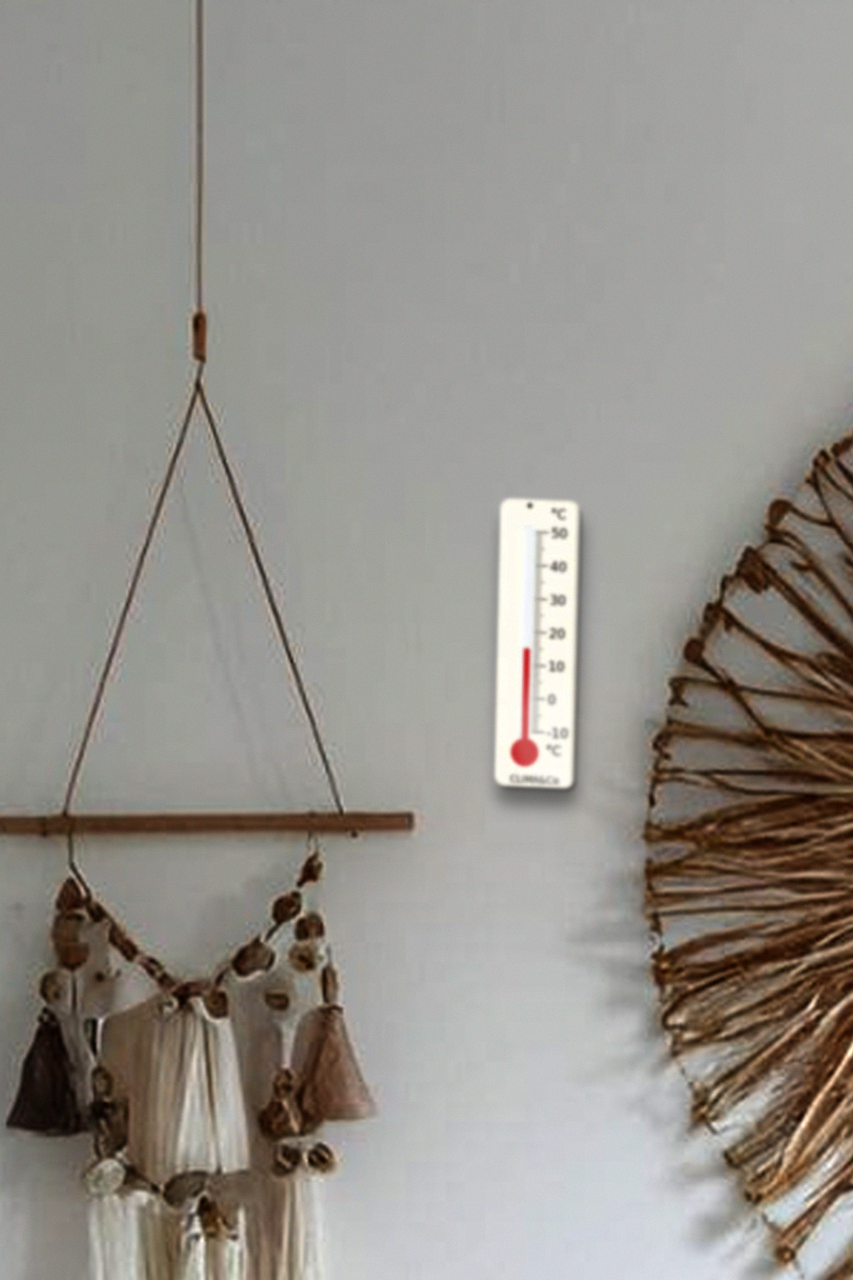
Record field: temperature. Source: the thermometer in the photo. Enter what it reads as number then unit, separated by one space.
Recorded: 15 °C
